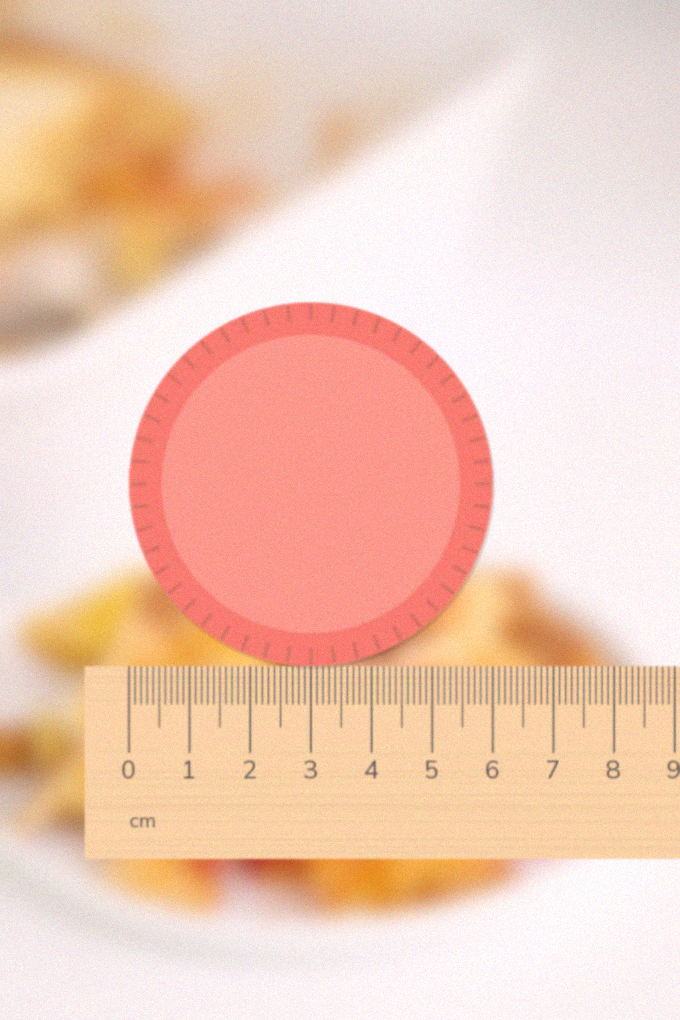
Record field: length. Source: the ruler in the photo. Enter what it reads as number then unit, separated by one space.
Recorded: 6 cm
